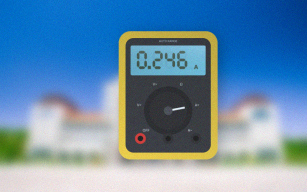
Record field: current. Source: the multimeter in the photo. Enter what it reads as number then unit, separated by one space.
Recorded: 0.246 A
